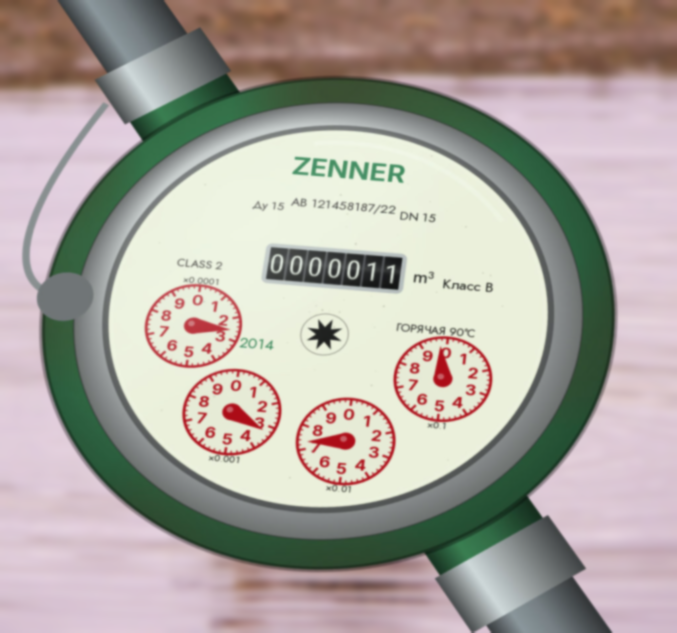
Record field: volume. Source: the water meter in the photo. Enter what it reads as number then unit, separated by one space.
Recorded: 10.9732 m³
